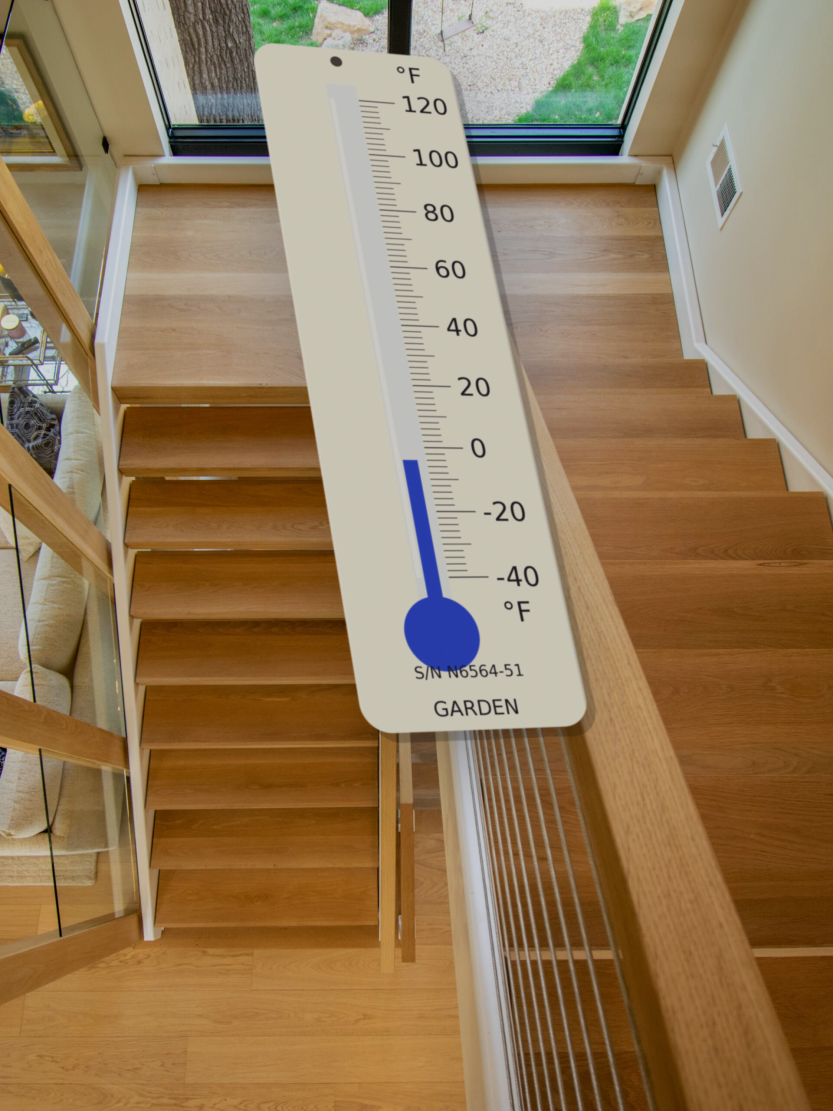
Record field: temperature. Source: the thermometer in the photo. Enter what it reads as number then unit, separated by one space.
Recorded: -4 °F
